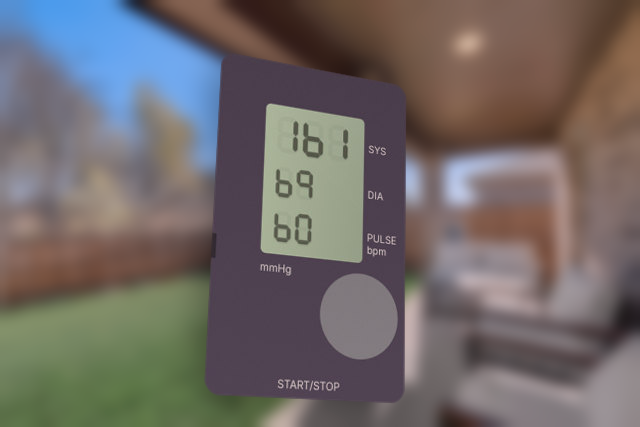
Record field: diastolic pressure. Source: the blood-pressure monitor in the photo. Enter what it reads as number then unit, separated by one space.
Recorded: 69 mmHg
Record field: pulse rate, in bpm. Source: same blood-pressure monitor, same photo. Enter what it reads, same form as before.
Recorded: 60 bpm
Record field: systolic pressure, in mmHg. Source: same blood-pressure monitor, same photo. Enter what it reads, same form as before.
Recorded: 161 mmHg
